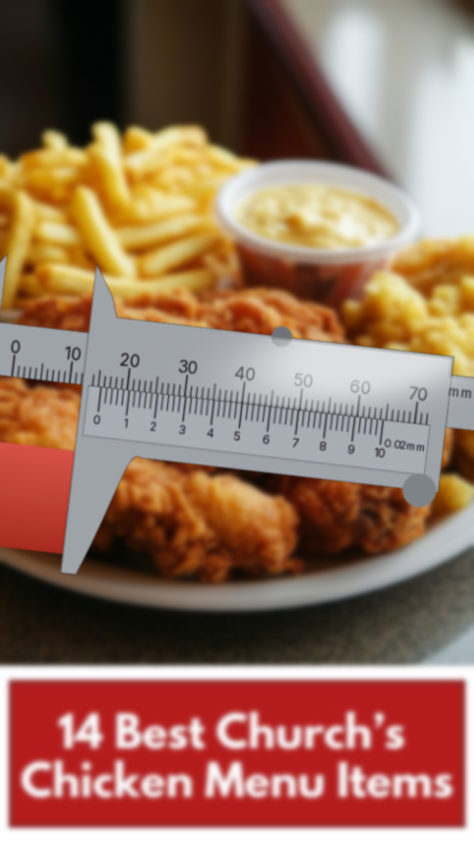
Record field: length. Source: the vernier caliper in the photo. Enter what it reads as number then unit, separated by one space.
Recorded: 15.5 mm
